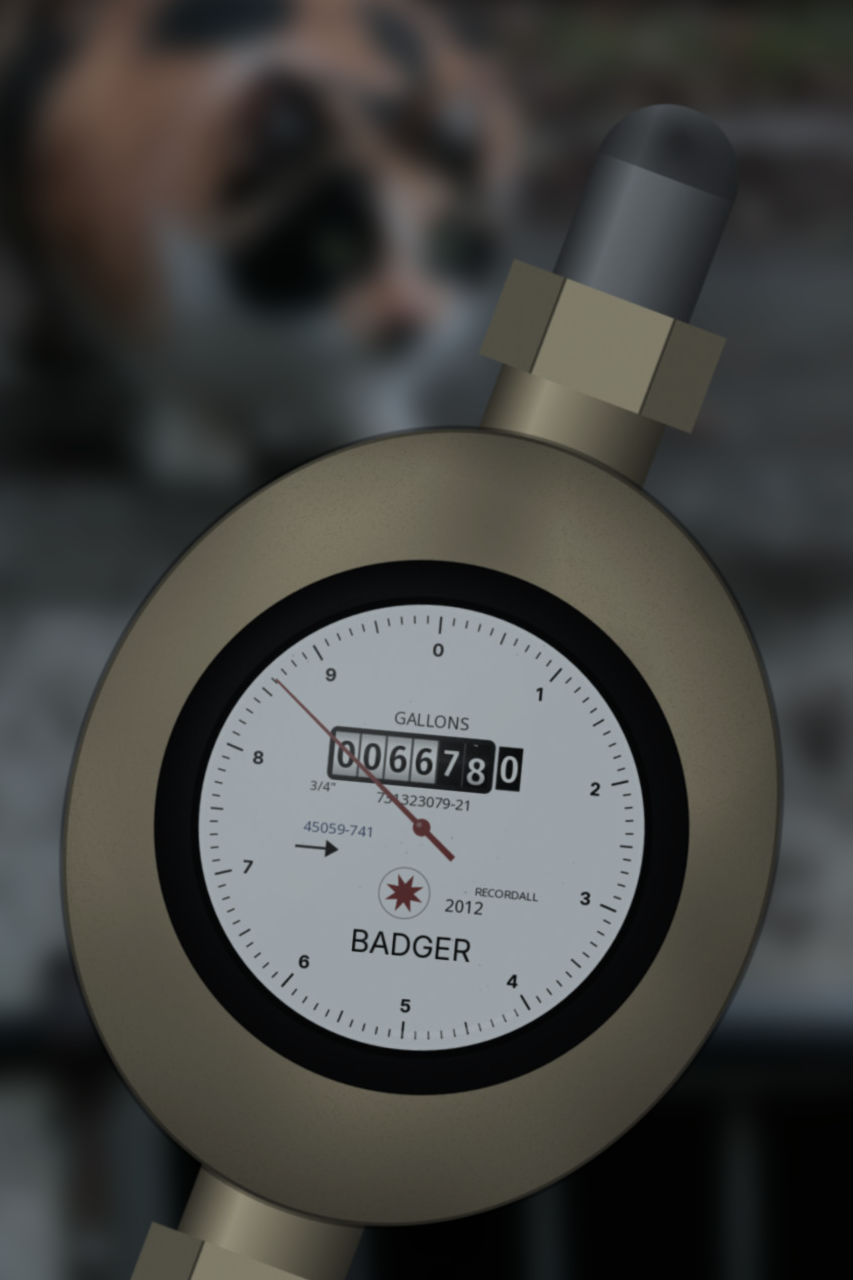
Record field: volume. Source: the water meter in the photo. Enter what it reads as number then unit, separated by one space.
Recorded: 66778.6 gal
